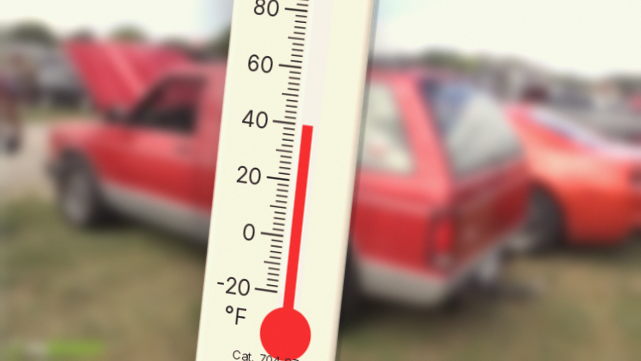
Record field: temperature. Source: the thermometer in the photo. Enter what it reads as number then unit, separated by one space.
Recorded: 40 °F
